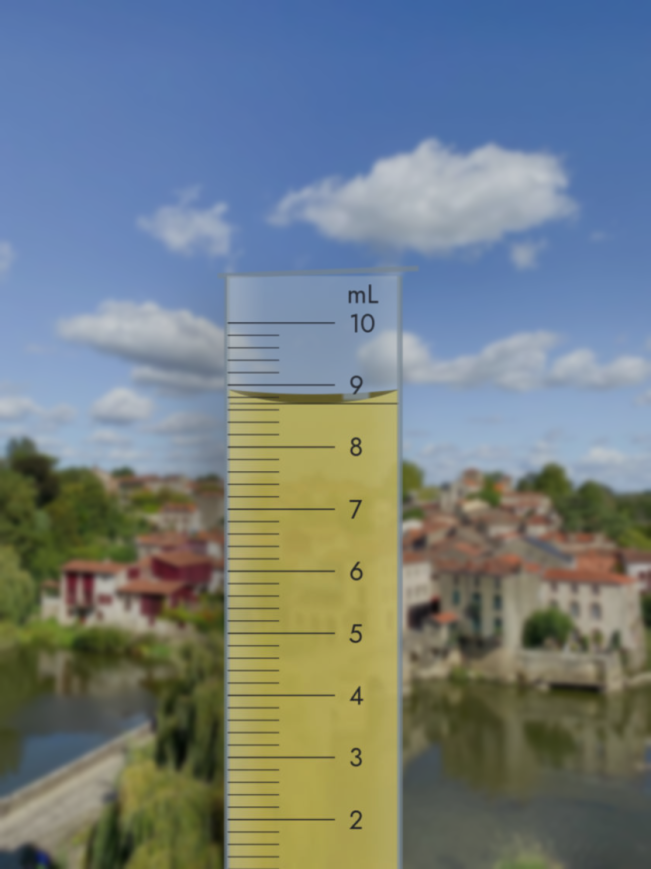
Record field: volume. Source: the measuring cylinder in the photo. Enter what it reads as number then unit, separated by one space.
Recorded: 8.7 mL
